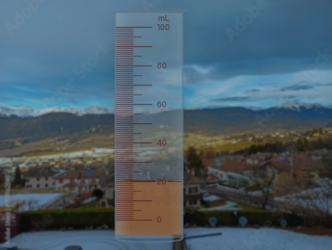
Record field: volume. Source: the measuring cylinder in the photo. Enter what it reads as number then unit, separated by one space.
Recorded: 20 mL
